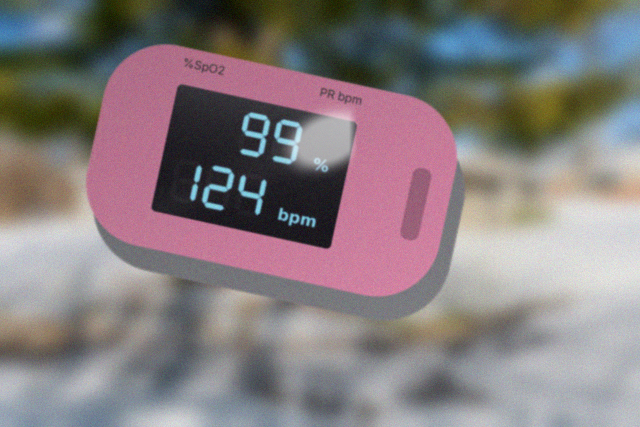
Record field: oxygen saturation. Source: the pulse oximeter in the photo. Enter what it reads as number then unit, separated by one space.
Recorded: 99 %
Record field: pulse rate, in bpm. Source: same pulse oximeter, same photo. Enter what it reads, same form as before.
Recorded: 124 bpm
